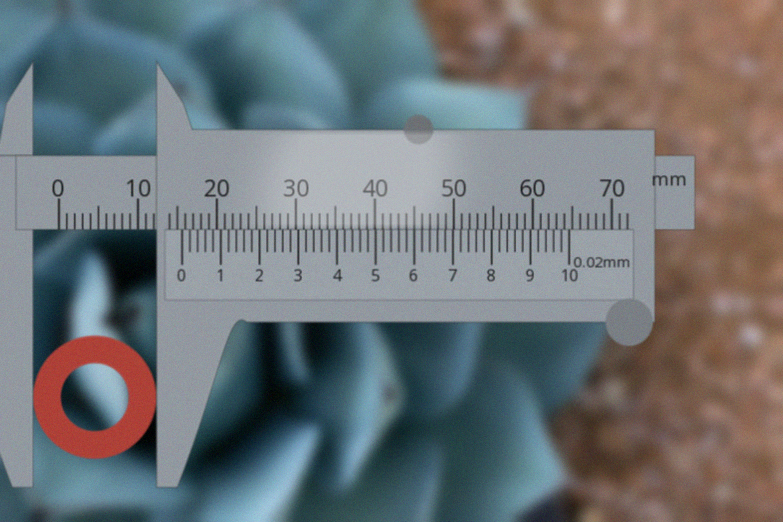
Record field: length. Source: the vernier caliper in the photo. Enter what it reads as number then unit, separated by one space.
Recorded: 15.6 mm
